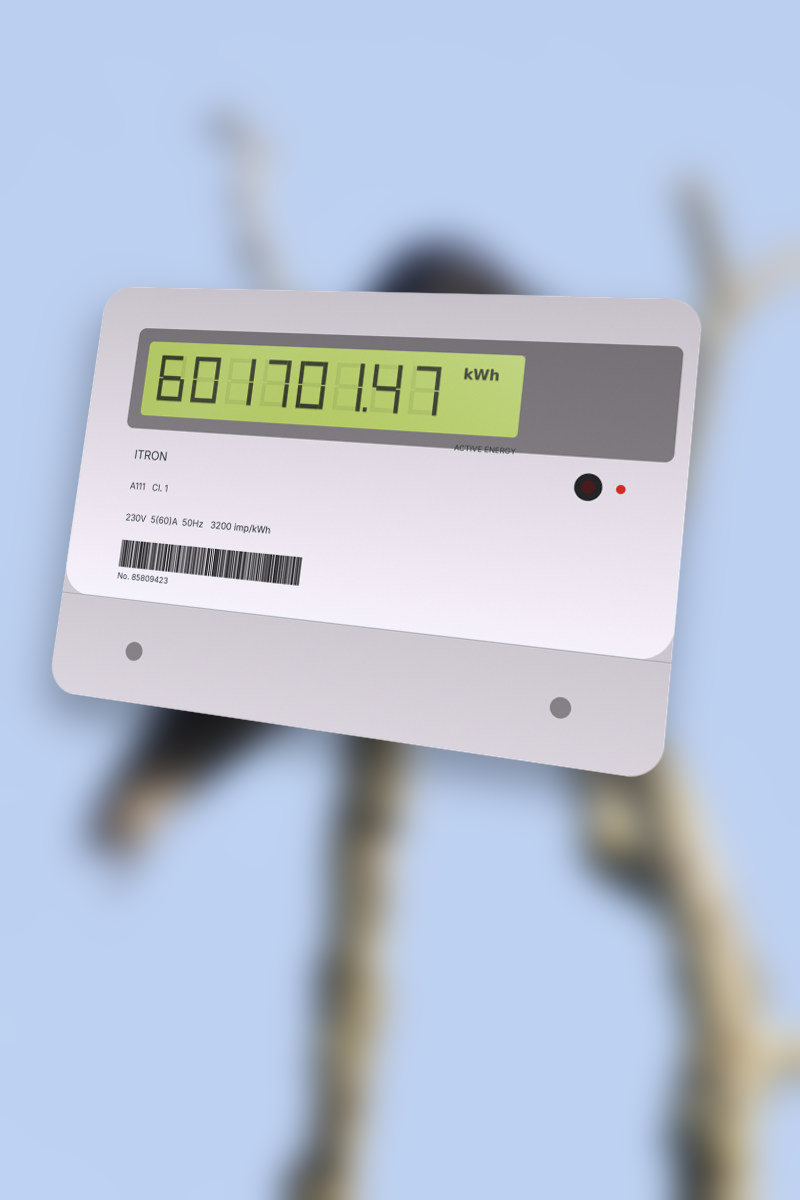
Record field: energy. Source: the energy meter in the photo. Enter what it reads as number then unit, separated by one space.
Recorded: 601701.47 kWh
